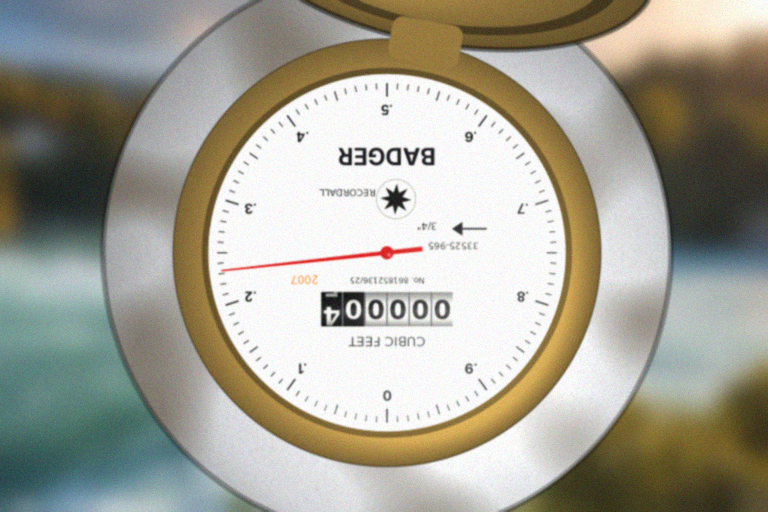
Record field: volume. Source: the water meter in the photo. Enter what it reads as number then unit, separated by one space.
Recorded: 4.23 ft³
